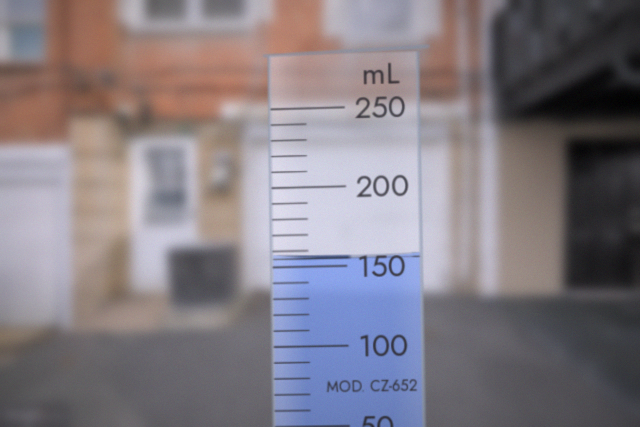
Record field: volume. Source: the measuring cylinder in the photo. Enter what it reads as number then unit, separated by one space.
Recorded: 155 mL
